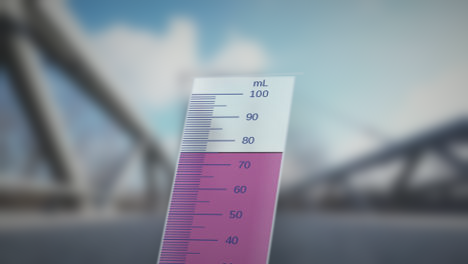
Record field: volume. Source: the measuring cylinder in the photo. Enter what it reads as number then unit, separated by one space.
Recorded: 75 mL
